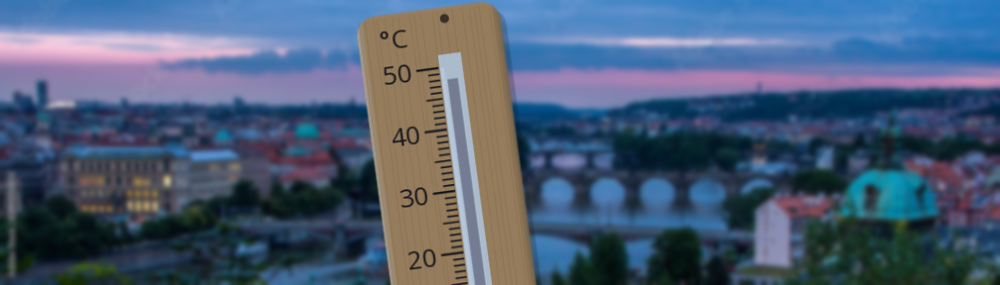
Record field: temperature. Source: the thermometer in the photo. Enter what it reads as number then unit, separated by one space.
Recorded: 48 °C
